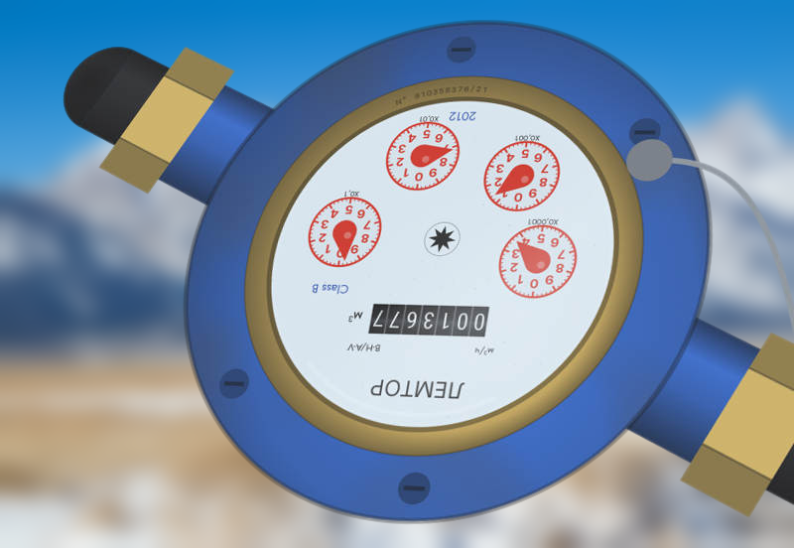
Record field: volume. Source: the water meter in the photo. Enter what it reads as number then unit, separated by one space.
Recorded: 13676.9713 m³
